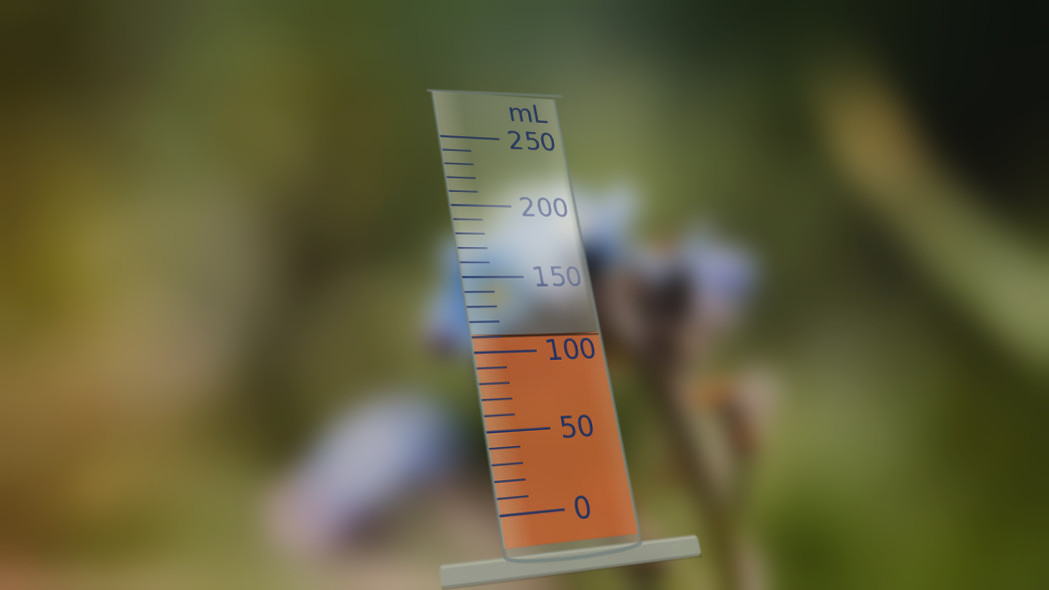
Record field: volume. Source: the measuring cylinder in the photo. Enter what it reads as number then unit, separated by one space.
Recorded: 110 mL
